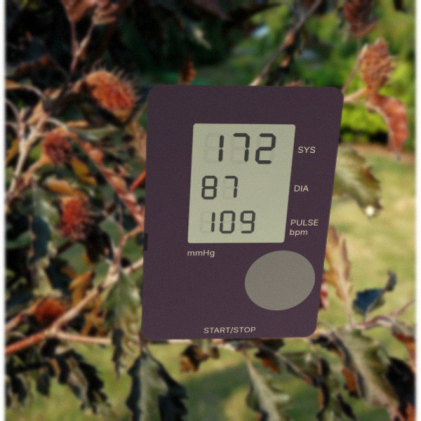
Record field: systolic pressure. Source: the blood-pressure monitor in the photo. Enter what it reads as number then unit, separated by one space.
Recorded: 172 mmHg
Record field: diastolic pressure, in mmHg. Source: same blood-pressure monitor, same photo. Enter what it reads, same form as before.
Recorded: 87 mmHg
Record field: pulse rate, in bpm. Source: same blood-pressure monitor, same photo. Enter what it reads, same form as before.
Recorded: 109 bpm
